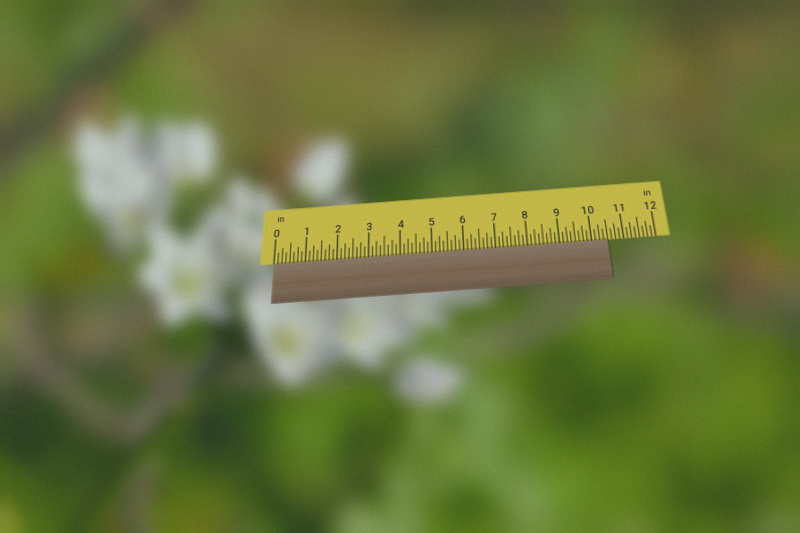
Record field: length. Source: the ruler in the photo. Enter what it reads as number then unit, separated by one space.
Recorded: 10.5 in
